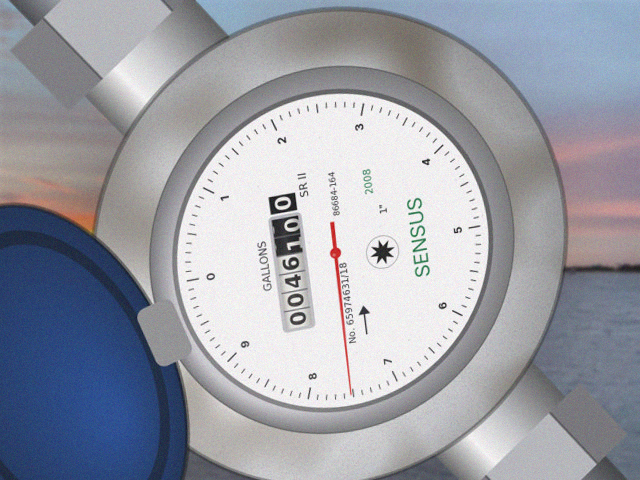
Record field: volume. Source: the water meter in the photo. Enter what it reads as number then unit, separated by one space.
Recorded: 46097.5 gal
